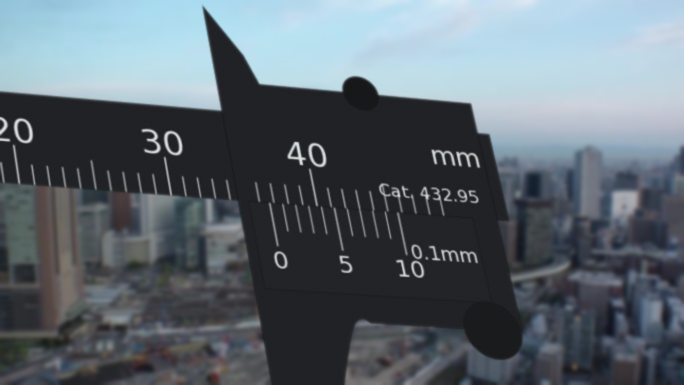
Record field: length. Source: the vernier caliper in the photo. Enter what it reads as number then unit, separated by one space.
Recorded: 36.7 mm
